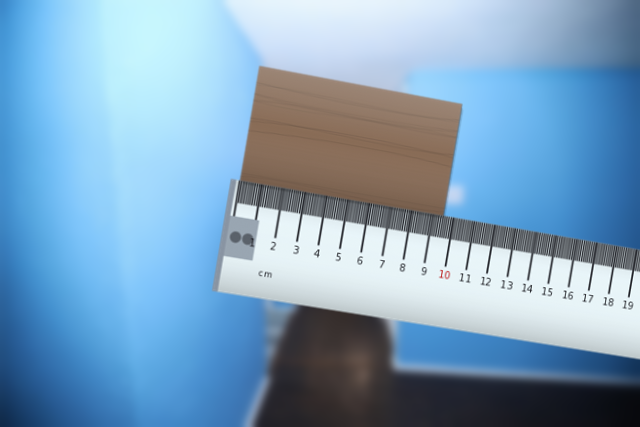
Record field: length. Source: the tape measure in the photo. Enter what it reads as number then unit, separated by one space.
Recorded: 9.5 cm
